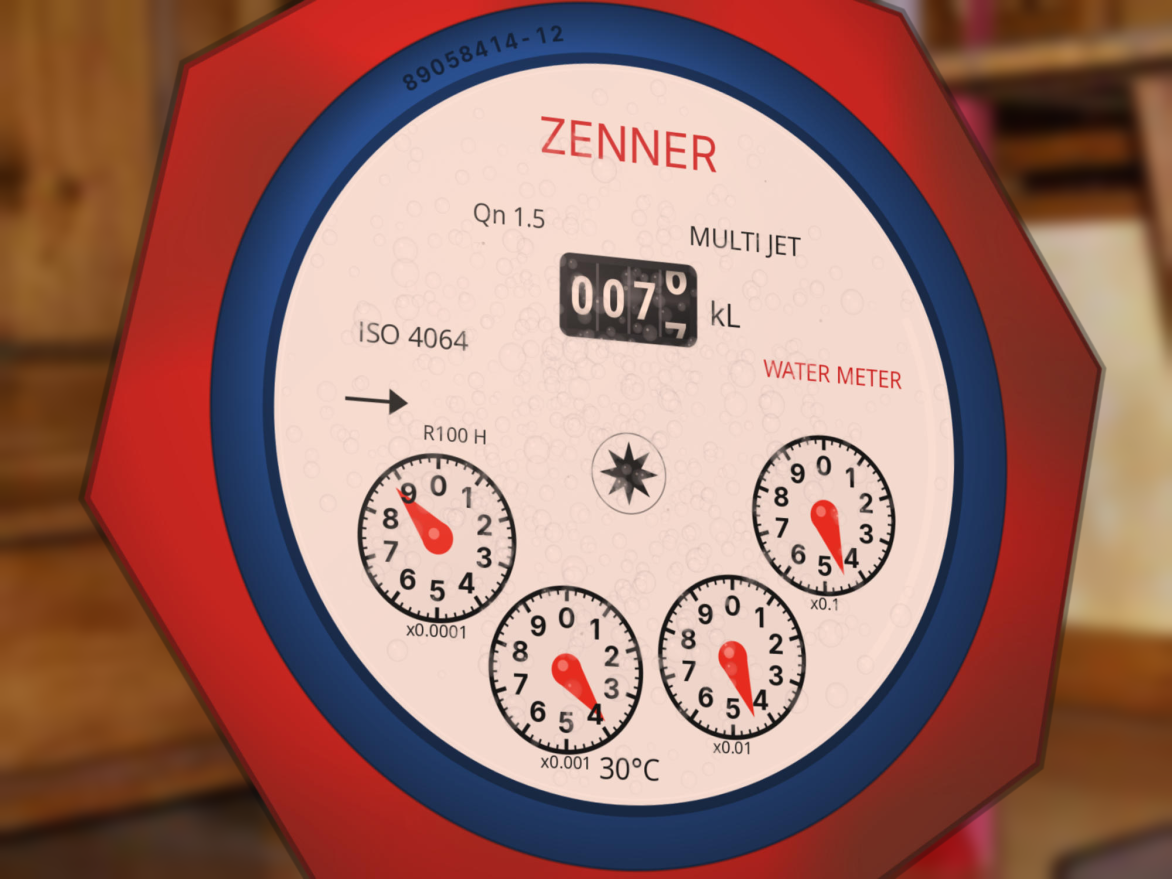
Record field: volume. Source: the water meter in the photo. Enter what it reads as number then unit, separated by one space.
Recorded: 76.4438 kL
